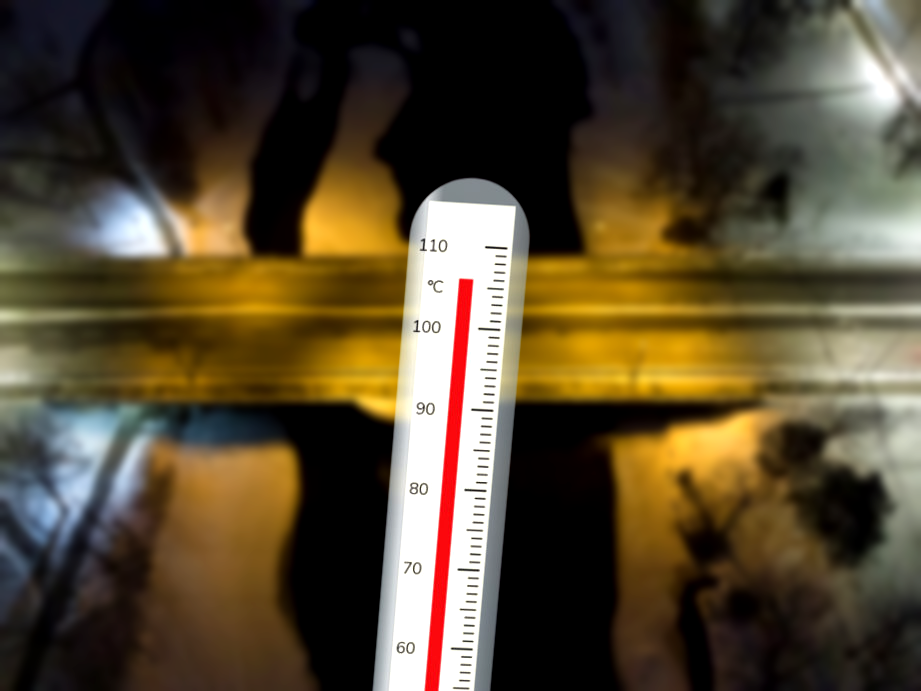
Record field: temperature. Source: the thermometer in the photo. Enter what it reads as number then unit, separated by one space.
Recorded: 106 °C
